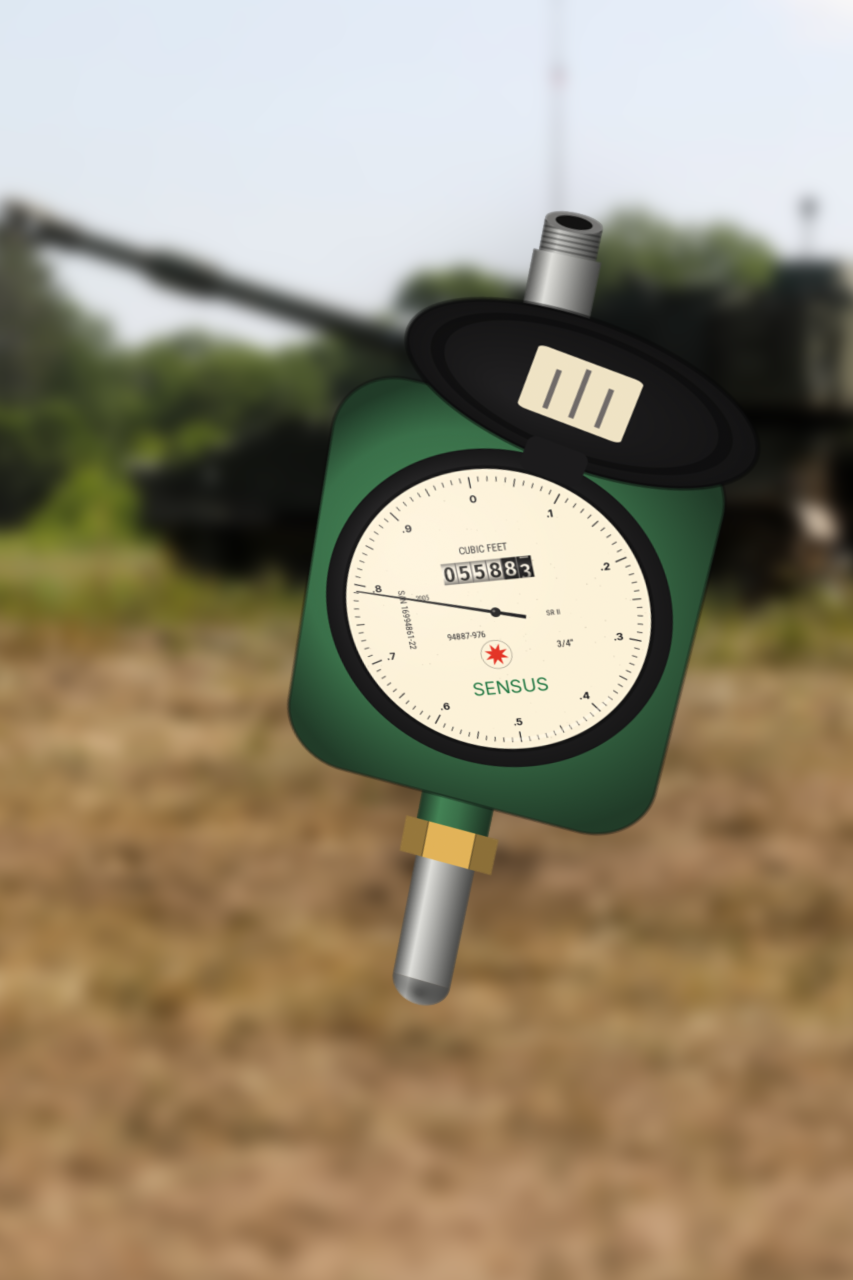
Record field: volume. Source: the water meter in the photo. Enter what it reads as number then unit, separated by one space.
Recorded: 55882.79 ft³
